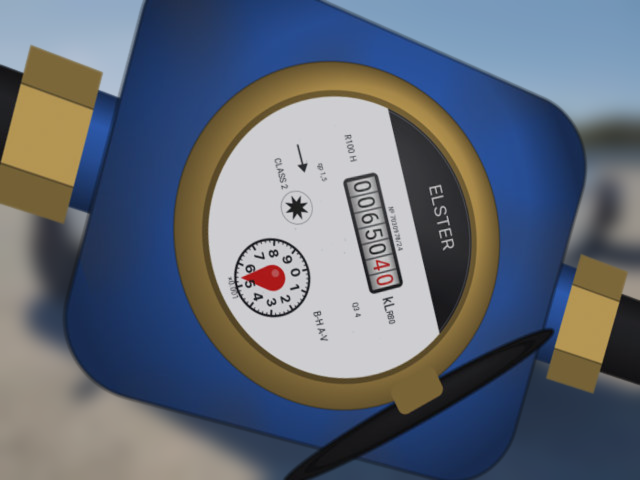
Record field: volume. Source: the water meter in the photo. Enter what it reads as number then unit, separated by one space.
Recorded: 650.405 kL
